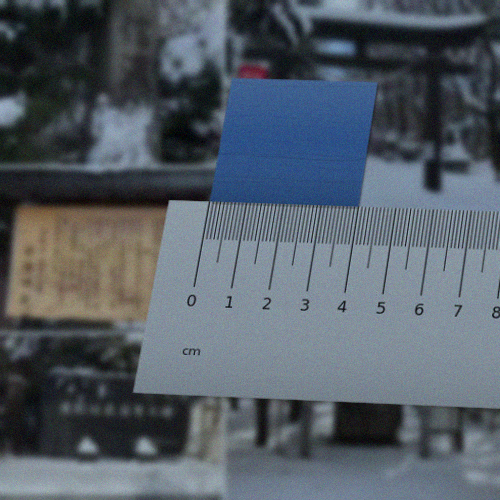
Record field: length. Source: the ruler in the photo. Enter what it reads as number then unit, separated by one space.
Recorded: 4 cm
